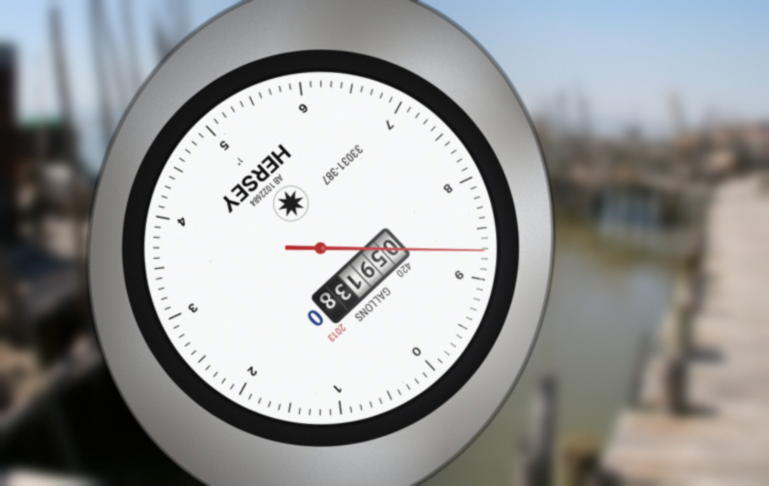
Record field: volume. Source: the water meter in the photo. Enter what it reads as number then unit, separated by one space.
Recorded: 591378.7 gal
